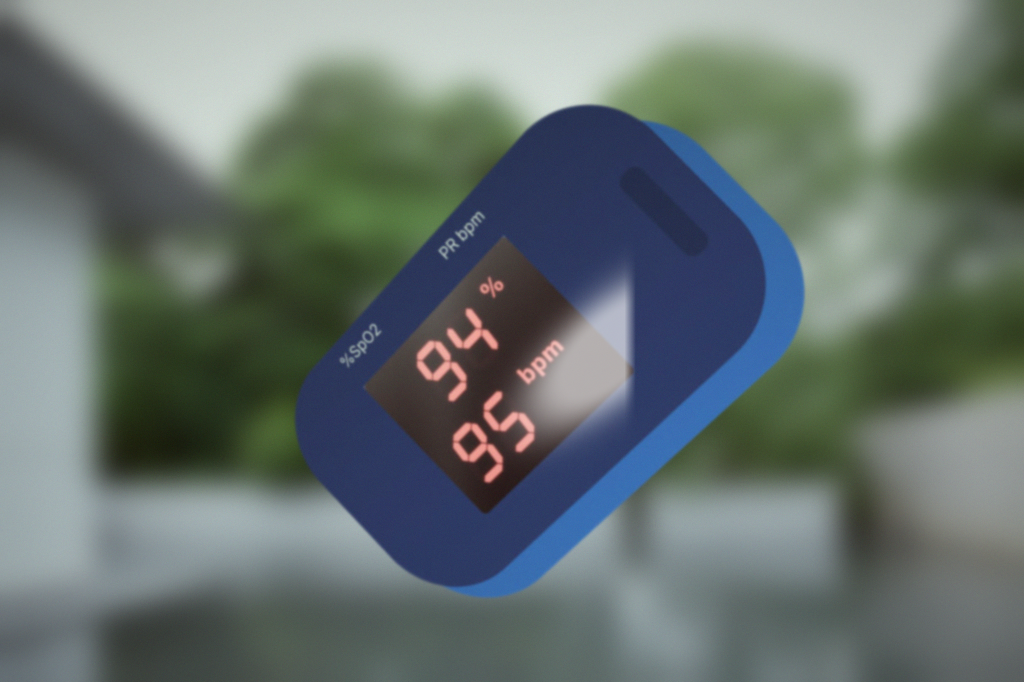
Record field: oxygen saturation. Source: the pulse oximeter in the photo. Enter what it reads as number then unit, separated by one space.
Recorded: 94 %
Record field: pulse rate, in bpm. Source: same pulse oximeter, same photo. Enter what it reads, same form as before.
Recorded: 95 bpm
